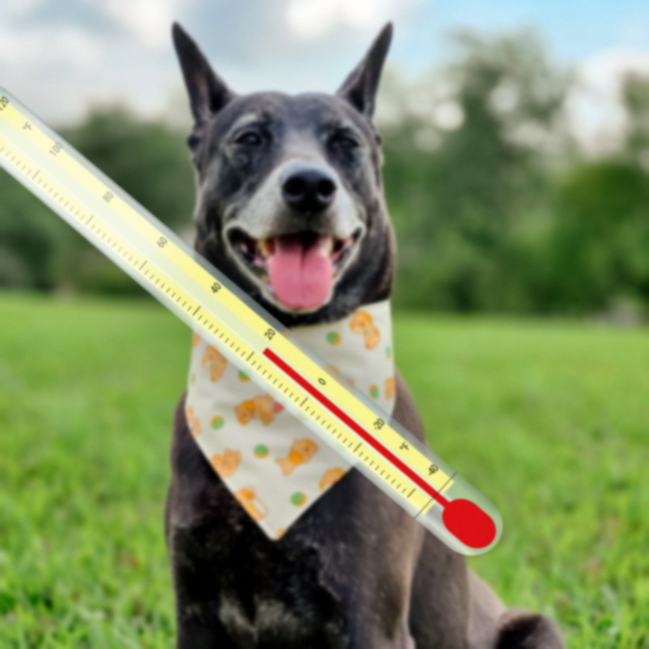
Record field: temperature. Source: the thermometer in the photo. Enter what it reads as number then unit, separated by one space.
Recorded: 18 °F
